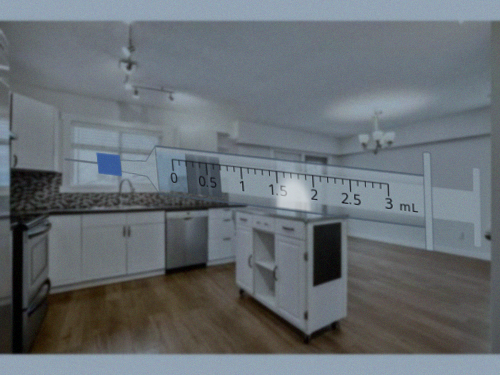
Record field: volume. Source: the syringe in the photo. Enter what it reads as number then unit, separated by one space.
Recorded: 0.2 mL
